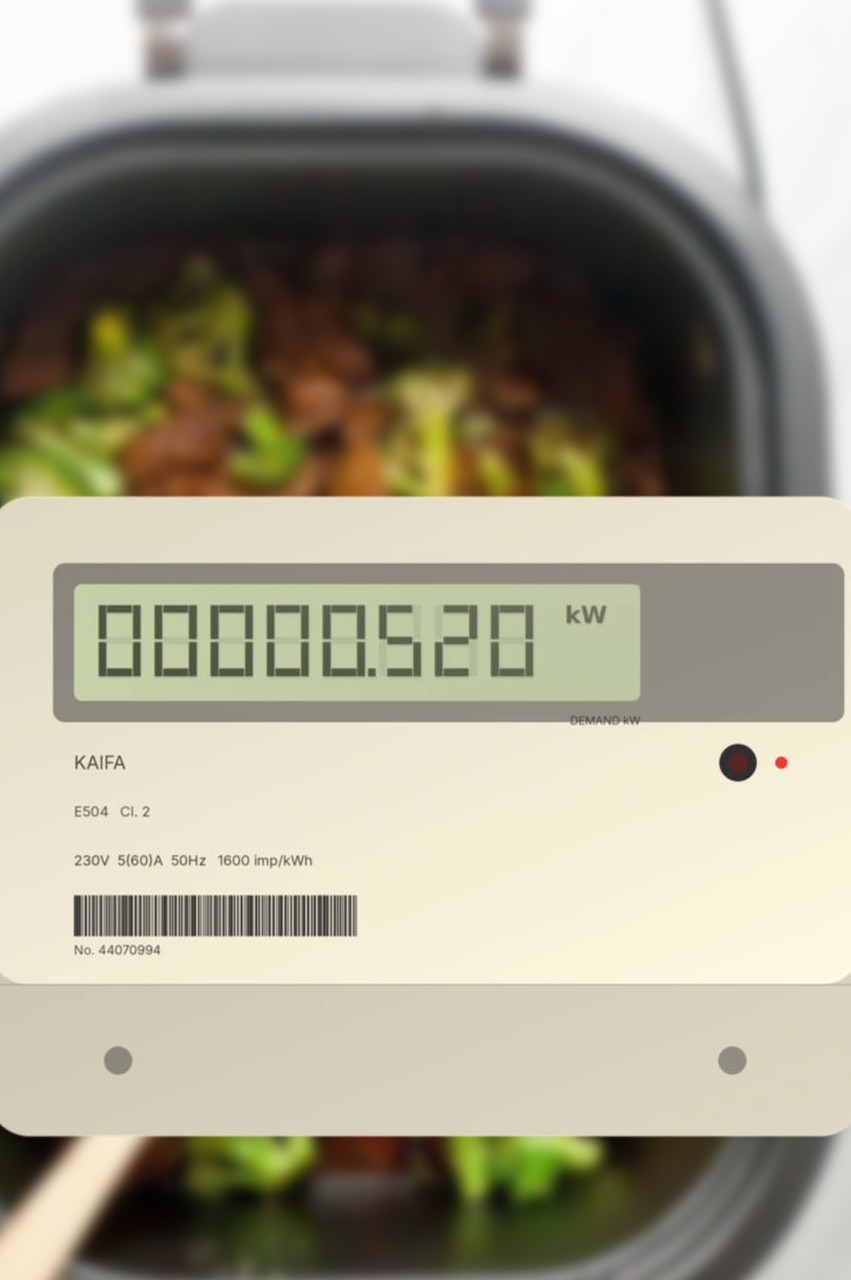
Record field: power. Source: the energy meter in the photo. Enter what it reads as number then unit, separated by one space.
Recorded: 0.520 kW
